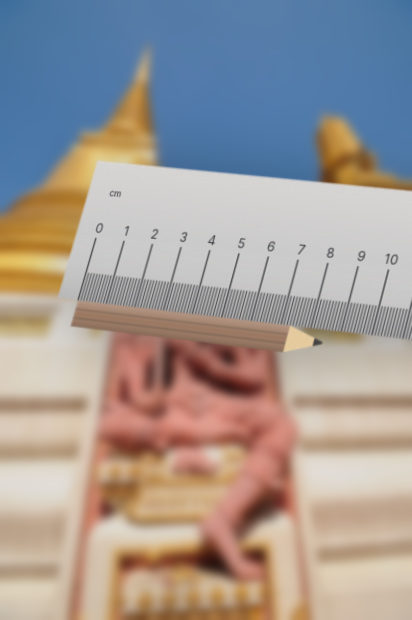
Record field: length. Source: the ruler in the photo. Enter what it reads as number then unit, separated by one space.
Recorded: 8.5 cm
